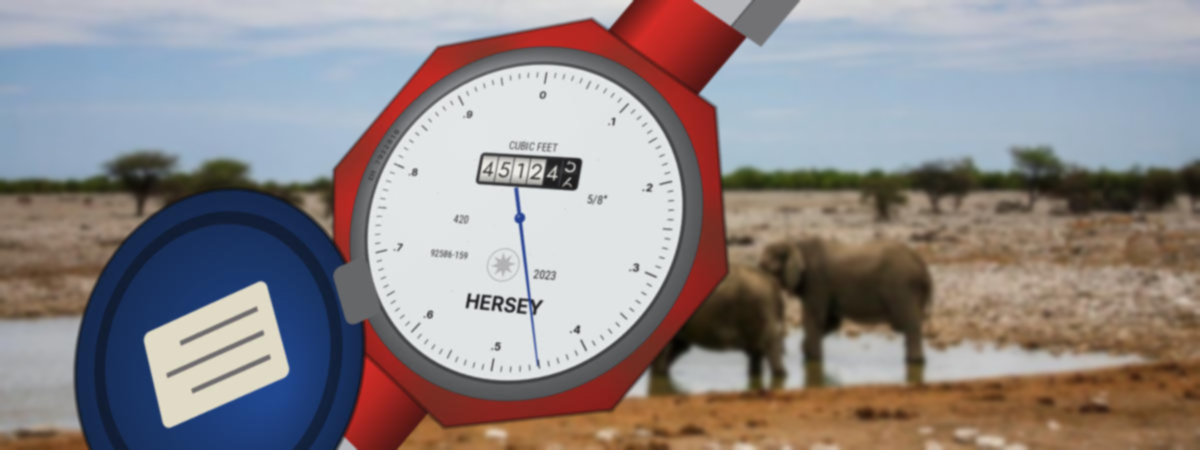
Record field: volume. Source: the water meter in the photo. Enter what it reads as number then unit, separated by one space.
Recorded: 451245.45 ft³
